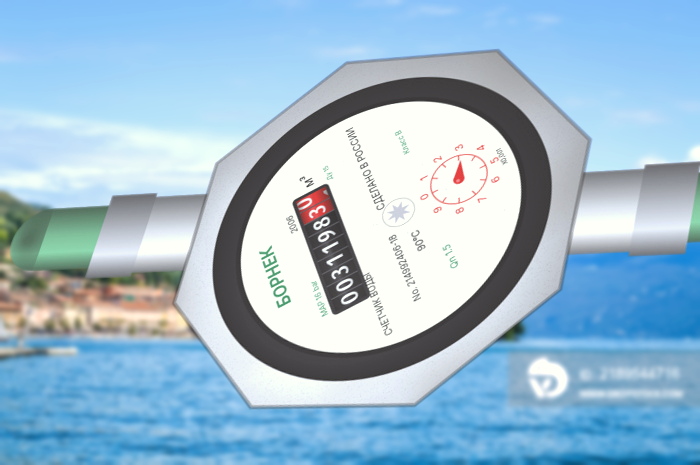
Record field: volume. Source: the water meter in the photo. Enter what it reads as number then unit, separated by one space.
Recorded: 31198.303 m³
